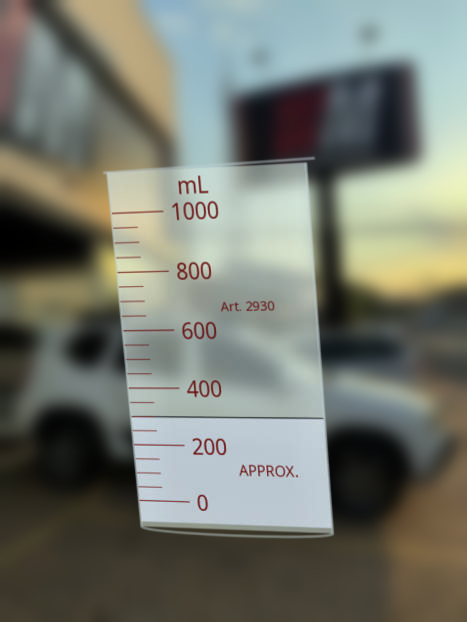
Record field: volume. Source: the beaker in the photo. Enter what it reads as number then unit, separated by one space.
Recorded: 300 mL
